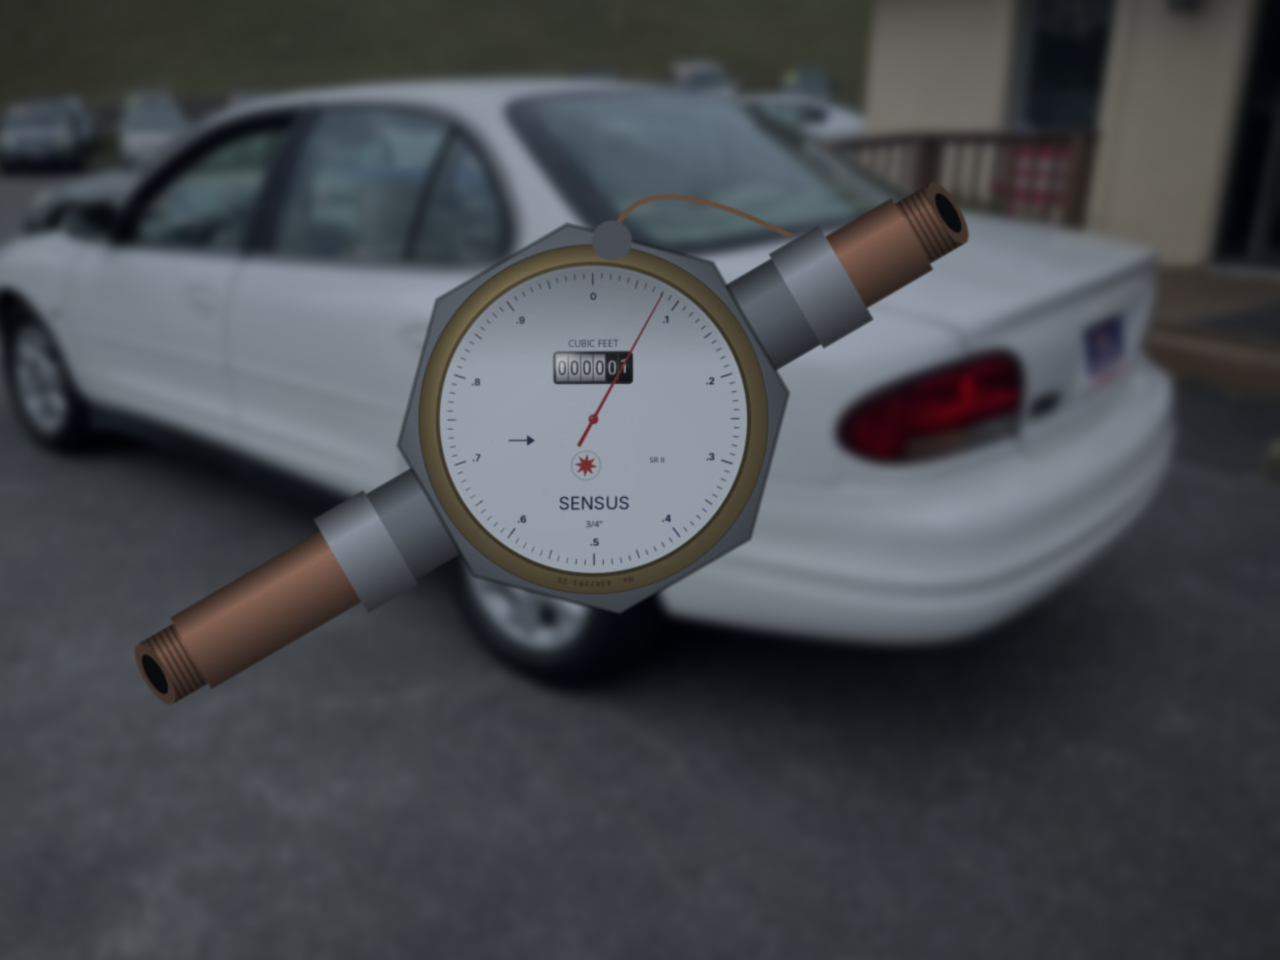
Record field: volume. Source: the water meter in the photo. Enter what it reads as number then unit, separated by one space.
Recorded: 1.08 ft³
